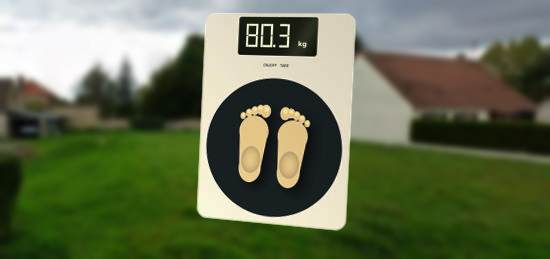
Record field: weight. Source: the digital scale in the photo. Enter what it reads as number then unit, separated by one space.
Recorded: 80.3 kg
